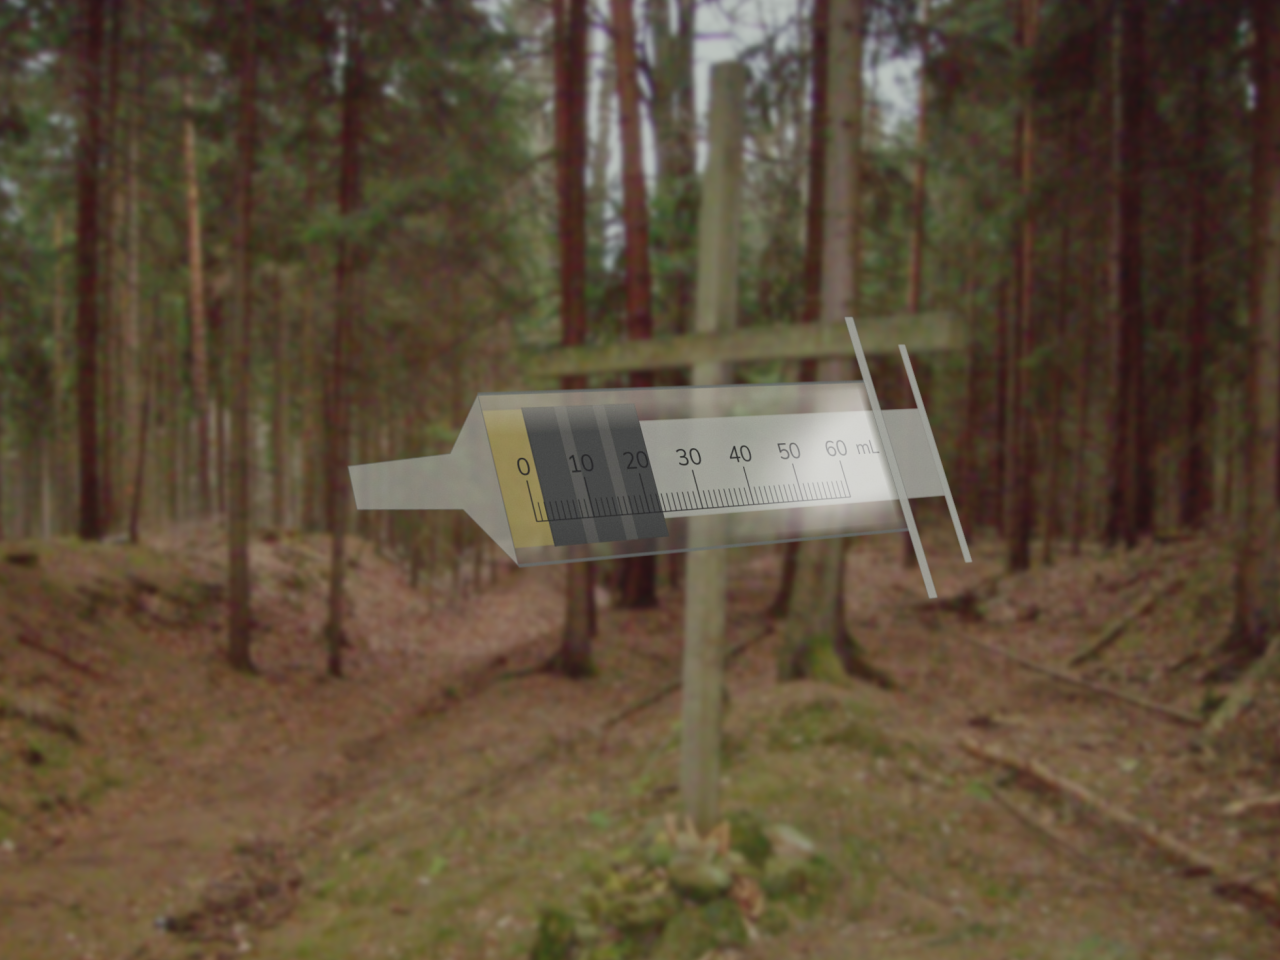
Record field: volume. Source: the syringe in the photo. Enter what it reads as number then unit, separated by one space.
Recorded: 2 mL
